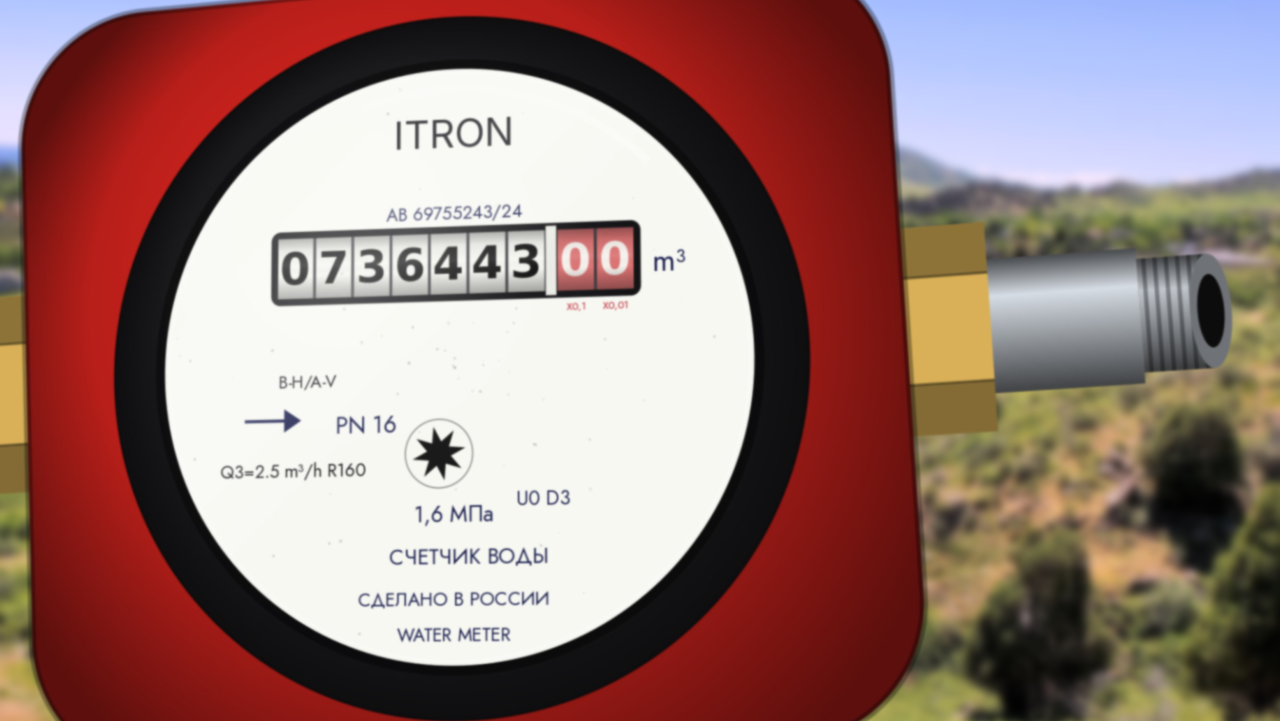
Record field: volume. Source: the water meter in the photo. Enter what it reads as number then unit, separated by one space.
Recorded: 736443.00 m³
